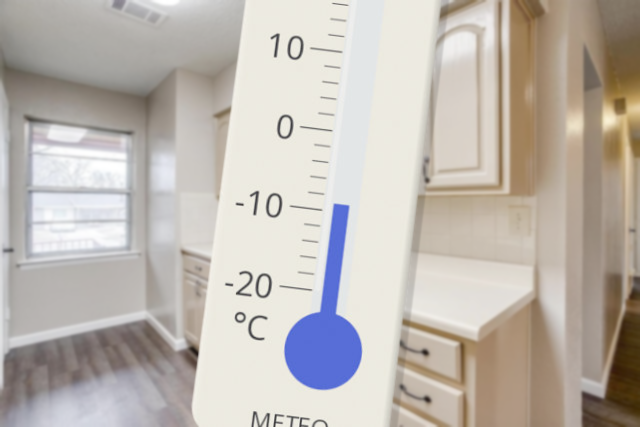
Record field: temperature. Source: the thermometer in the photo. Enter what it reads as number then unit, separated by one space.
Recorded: -9 °C
